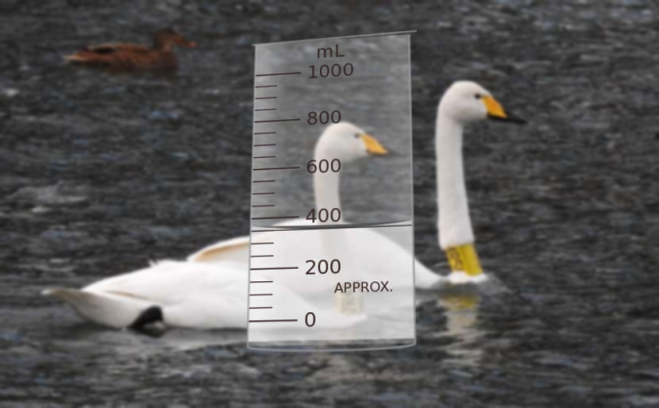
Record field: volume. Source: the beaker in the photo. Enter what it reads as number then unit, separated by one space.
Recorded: 350 mL
